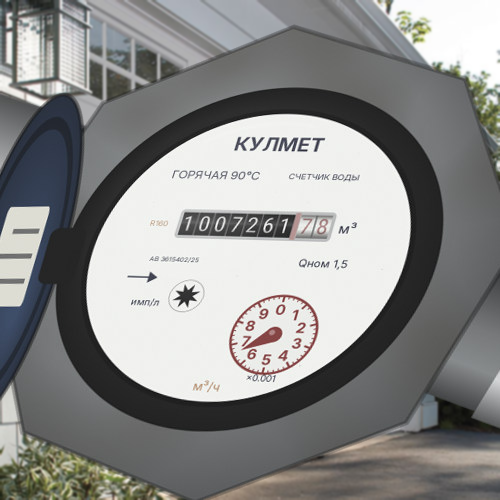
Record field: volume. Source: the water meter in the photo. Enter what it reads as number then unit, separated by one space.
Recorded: 1007261.786 m³
